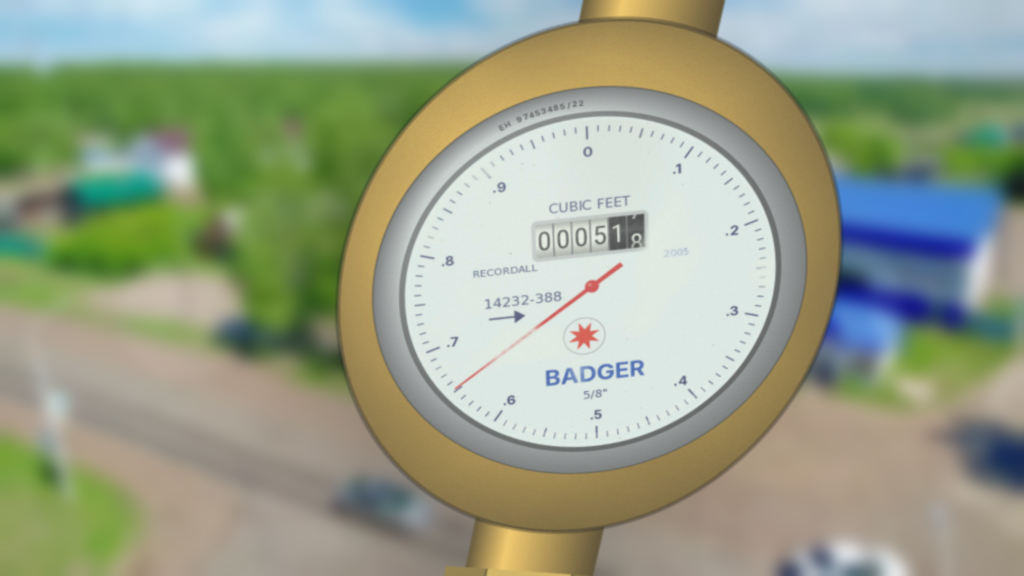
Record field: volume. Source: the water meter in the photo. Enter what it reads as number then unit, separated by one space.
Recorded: 517.65 ft³
